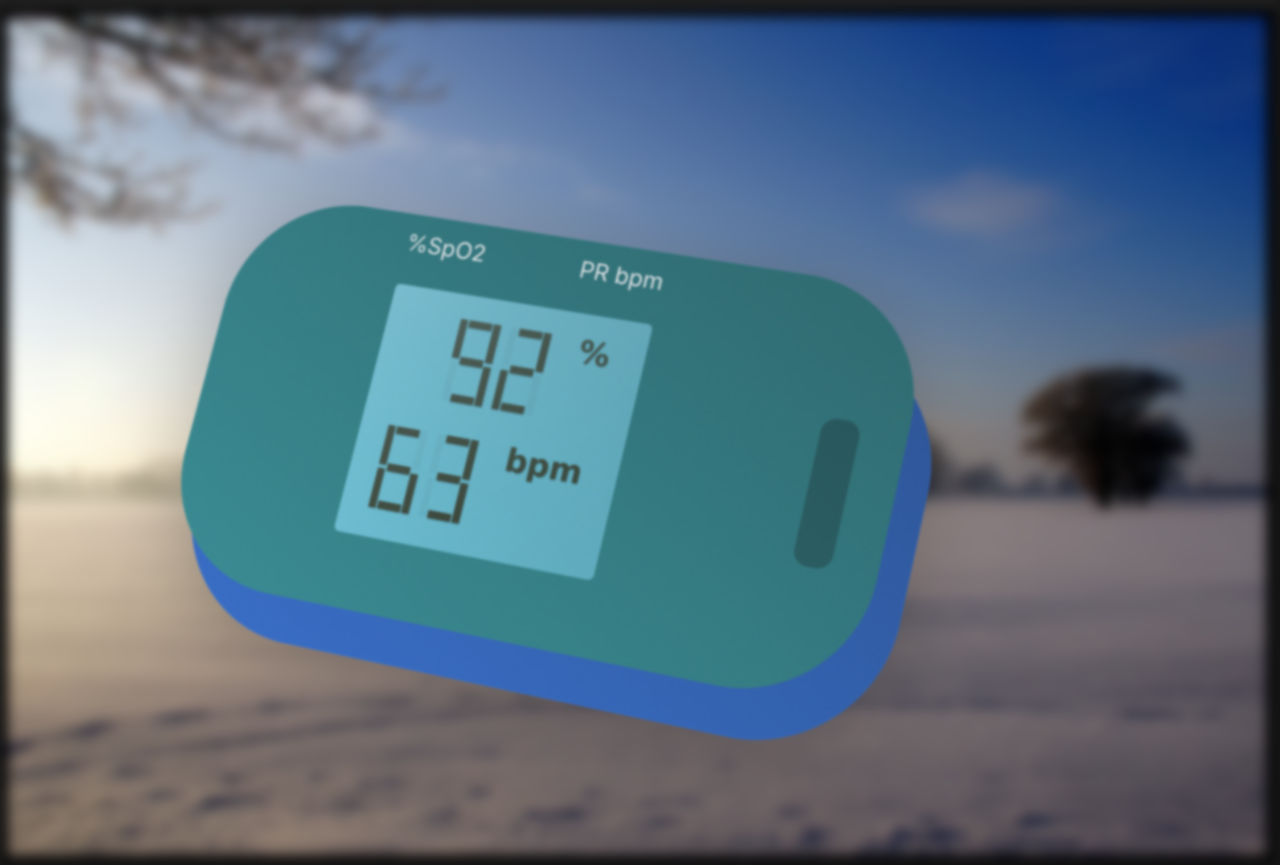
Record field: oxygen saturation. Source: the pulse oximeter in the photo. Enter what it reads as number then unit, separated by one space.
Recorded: 92 %
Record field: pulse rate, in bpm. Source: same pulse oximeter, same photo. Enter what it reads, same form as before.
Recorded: 63 bpm
